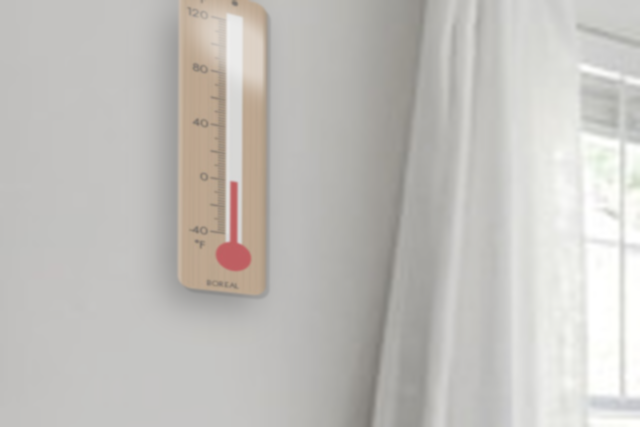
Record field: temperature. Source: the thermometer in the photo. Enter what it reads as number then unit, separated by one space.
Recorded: 0 °F
